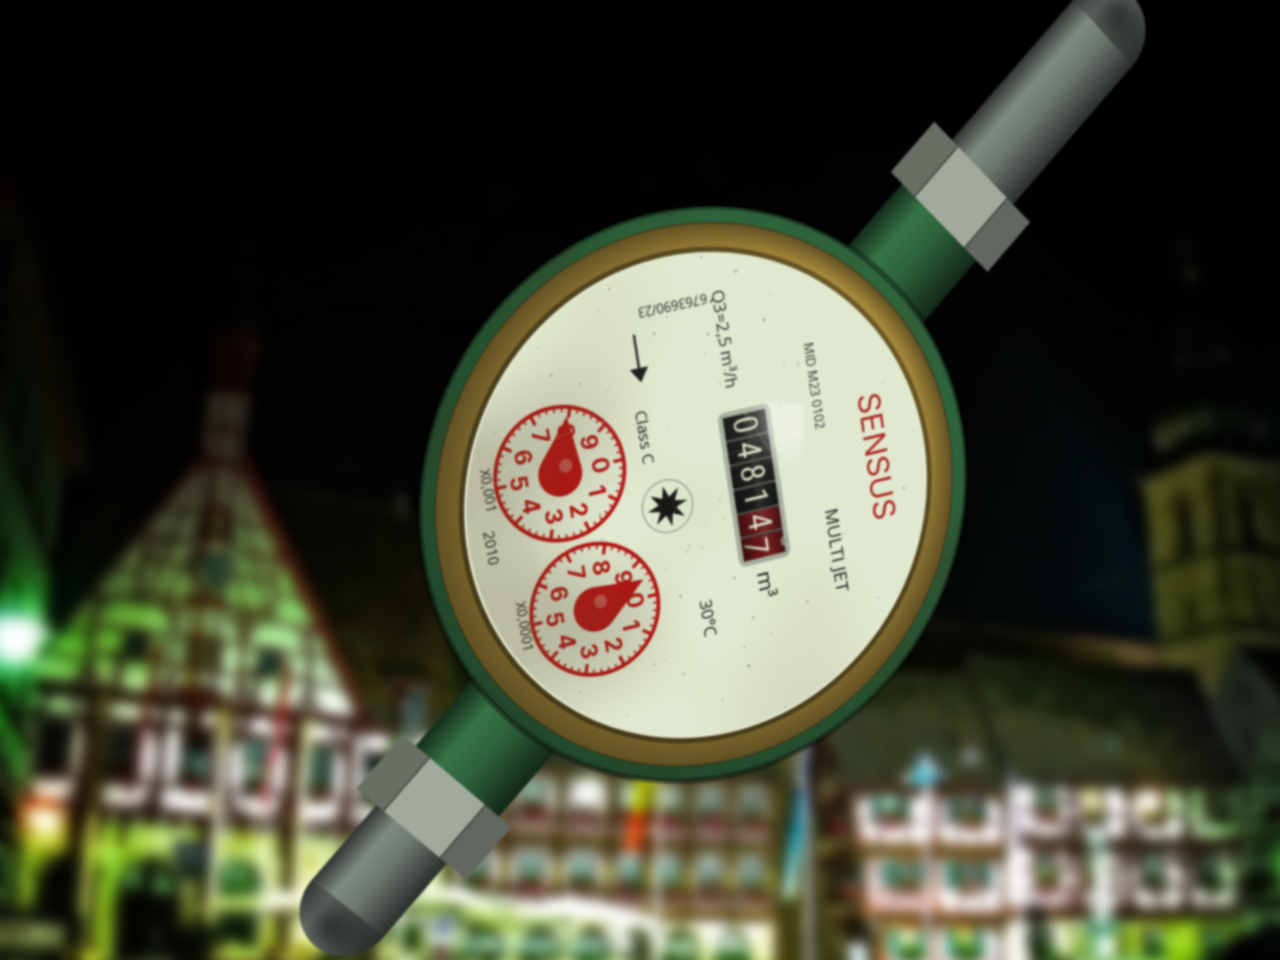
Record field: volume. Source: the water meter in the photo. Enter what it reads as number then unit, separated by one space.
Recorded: 481.4679 m³
